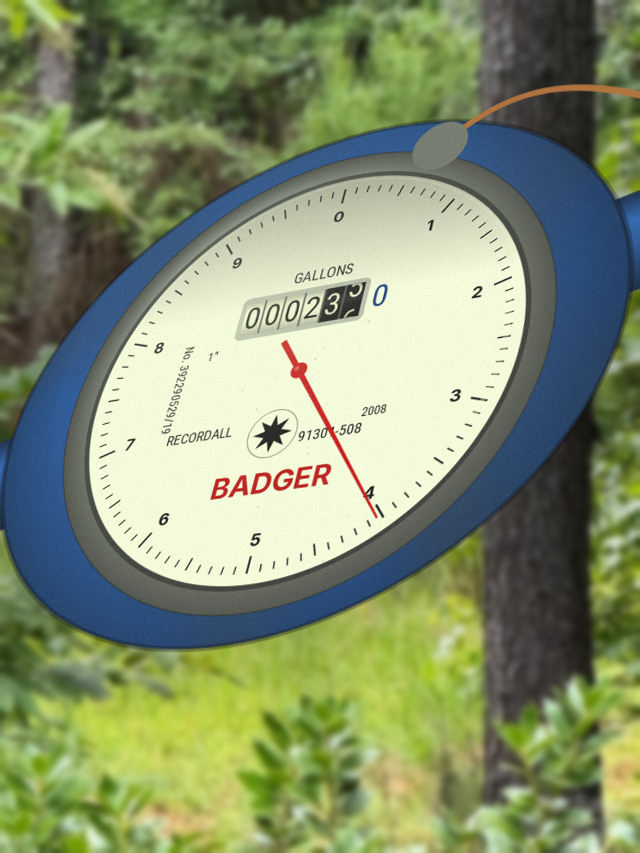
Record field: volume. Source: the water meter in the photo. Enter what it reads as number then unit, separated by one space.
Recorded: 2354.0 gal
